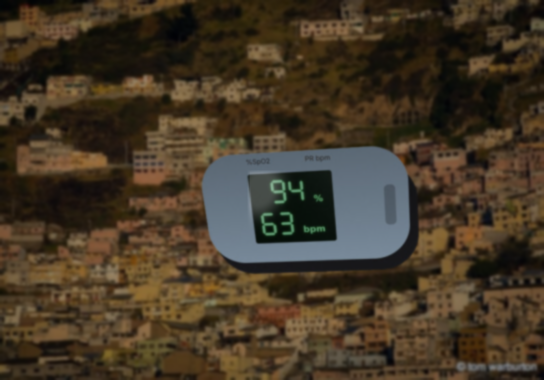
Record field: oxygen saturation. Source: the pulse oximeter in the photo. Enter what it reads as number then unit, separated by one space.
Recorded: 94 %
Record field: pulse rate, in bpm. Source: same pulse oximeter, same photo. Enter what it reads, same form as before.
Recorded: 63 bpm
